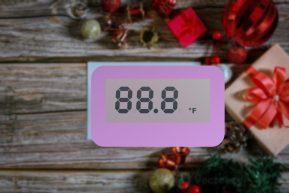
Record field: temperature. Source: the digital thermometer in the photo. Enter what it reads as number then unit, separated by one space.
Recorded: 88.8 °F
